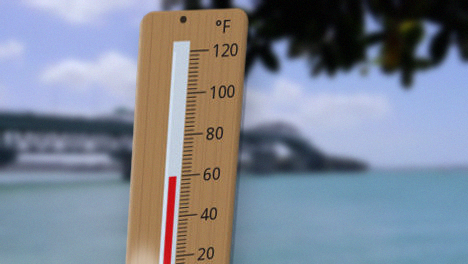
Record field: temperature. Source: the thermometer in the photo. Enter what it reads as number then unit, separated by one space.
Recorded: 60 °F
